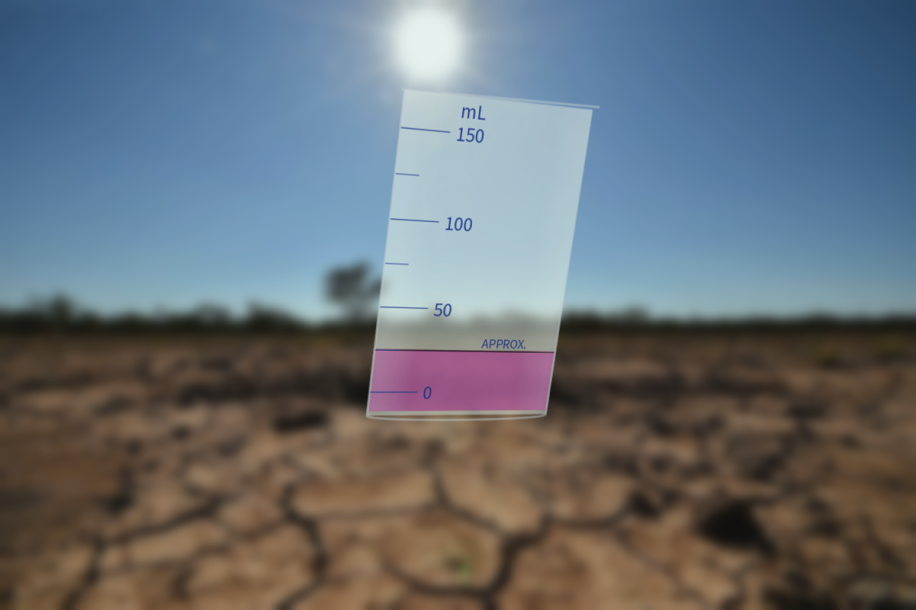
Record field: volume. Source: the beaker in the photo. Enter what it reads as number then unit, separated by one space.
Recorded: 25 mL
